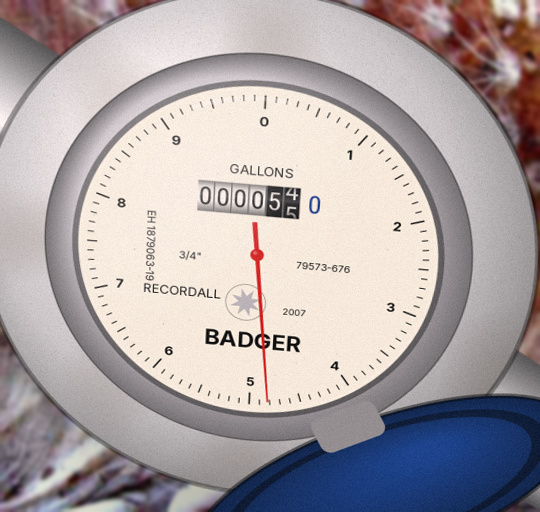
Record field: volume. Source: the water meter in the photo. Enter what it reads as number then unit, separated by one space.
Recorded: 544.8 gal
